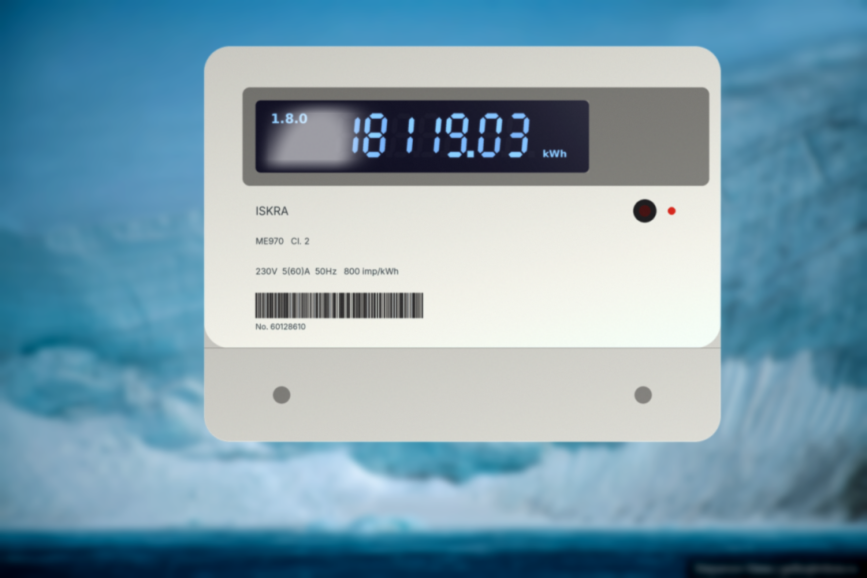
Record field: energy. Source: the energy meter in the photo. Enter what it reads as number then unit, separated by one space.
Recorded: 18119.03 kWh
